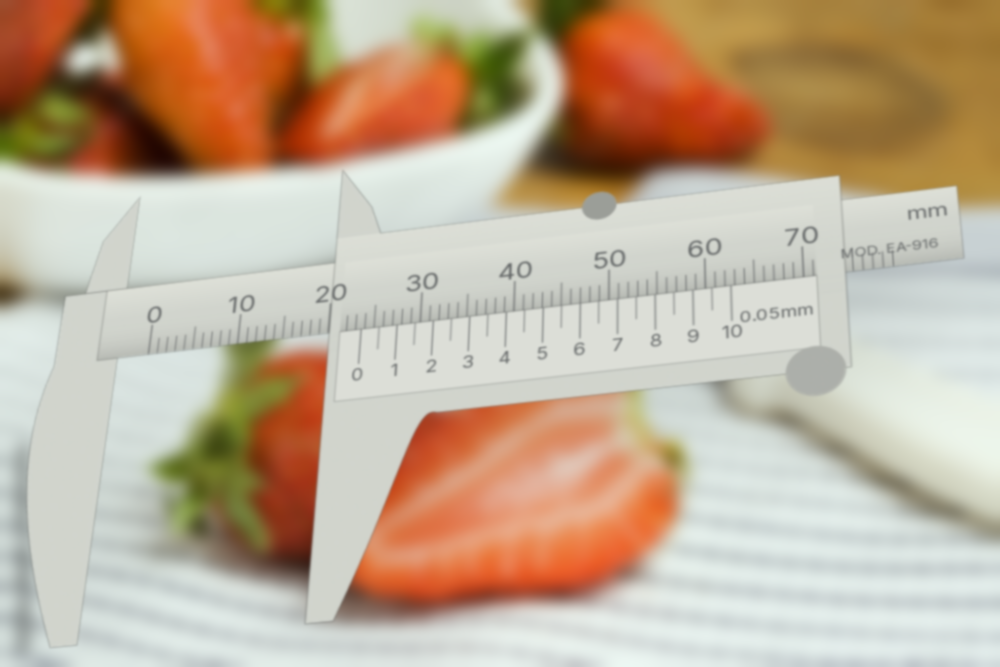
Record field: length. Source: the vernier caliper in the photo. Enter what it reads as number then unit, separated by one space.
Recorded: 23.6 mm
